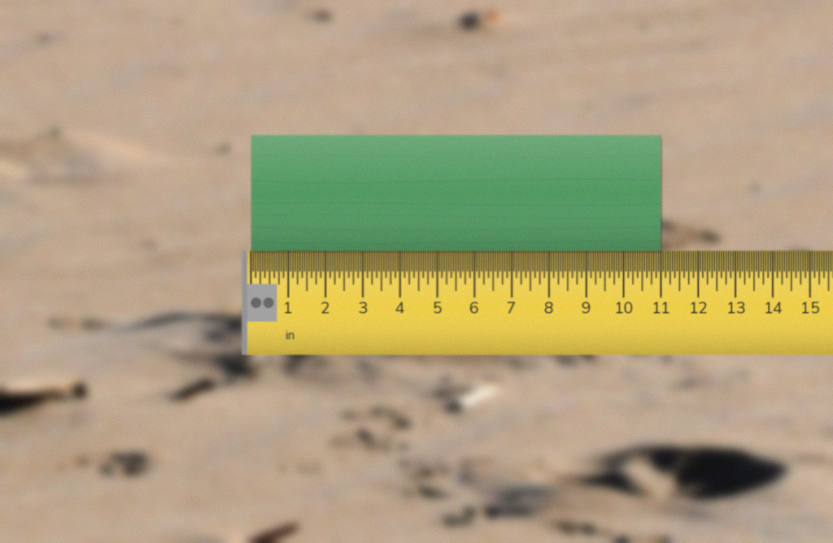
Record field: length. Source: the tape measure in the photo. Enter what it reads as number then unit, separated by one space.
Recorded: 11 in
